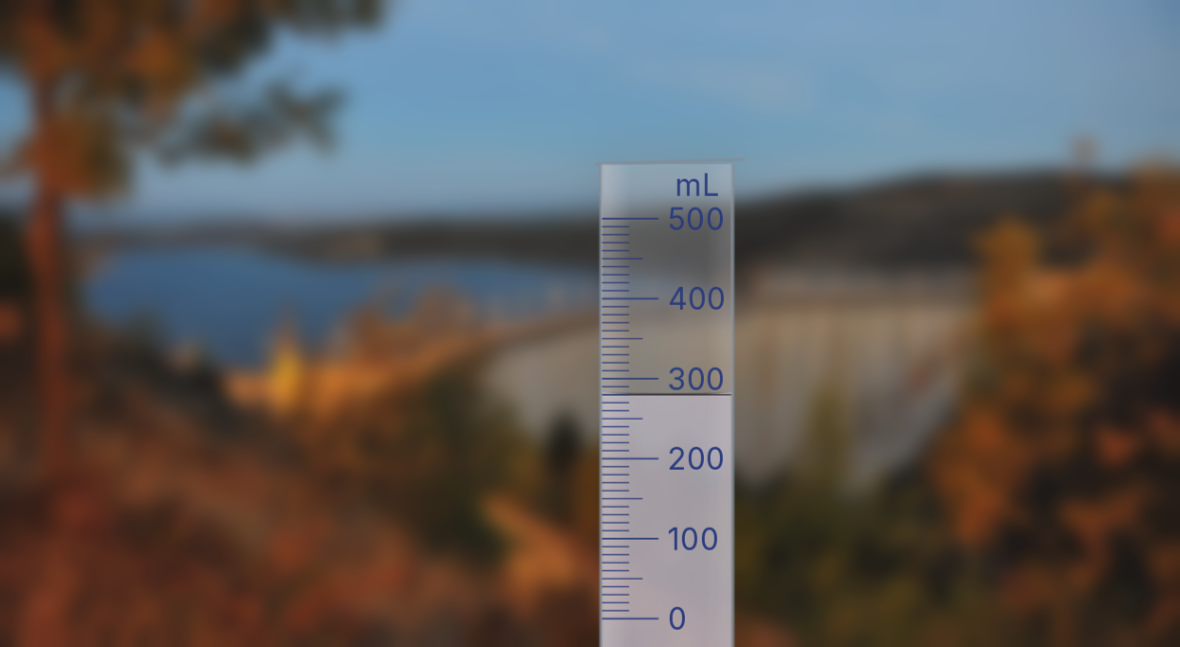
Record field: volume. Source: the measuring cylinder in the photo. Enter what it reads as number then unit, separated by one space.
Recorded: 280 mL
